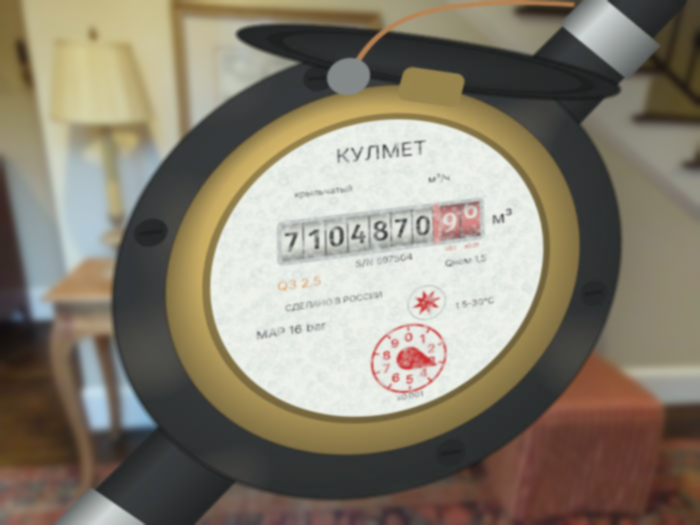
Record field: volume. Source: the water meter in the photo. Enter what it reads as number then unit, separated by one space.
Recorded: 7104870.963 m³
